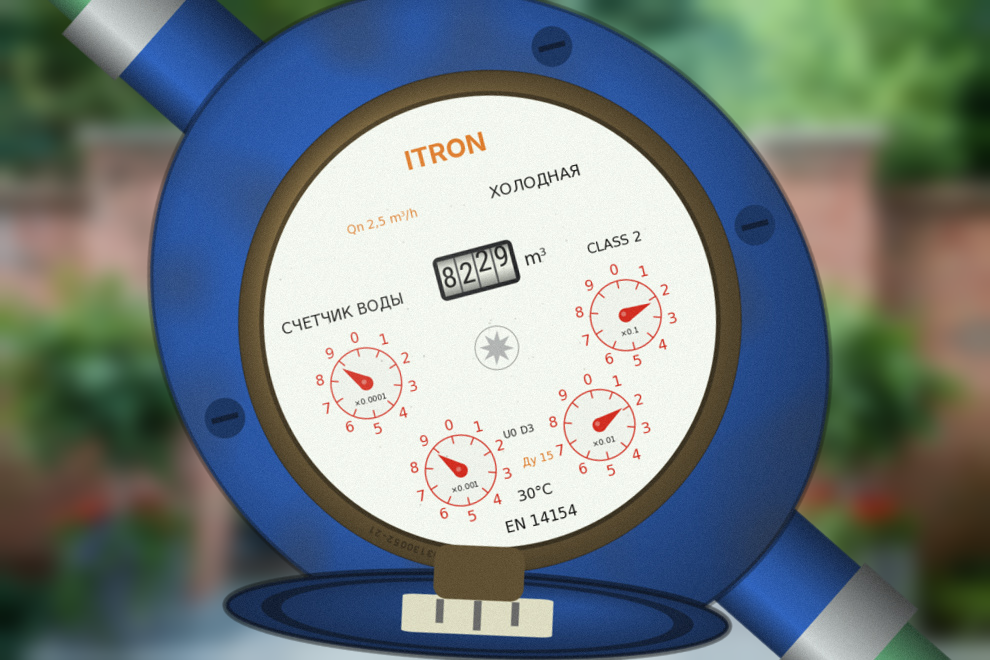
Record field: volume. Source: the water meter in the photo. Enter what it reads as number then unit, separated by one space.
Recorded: 8229.2188 m³
